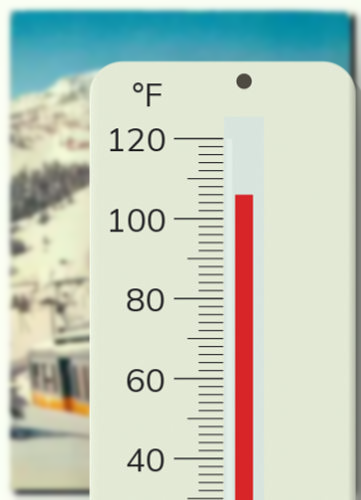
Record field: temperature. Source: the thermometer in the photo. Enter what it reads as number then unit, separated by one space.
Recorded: 106 °F
